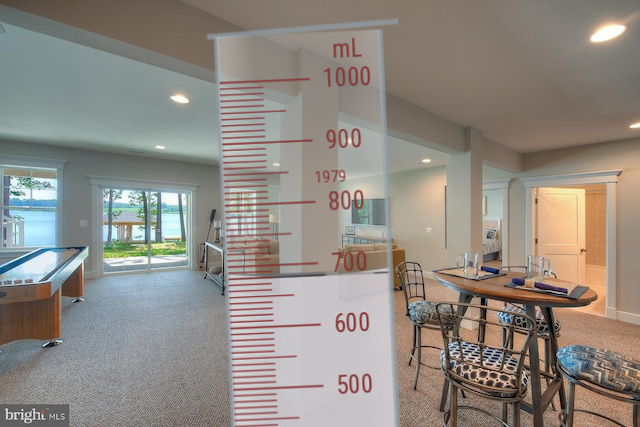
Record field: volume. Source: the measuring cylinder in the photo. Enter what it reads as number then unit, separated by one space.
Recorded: 680 mL
